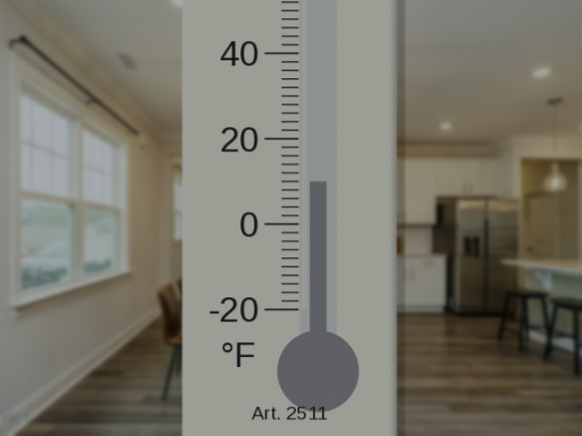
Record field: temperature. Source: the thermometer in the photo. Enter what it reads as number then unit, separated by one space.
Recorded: 10 °F
